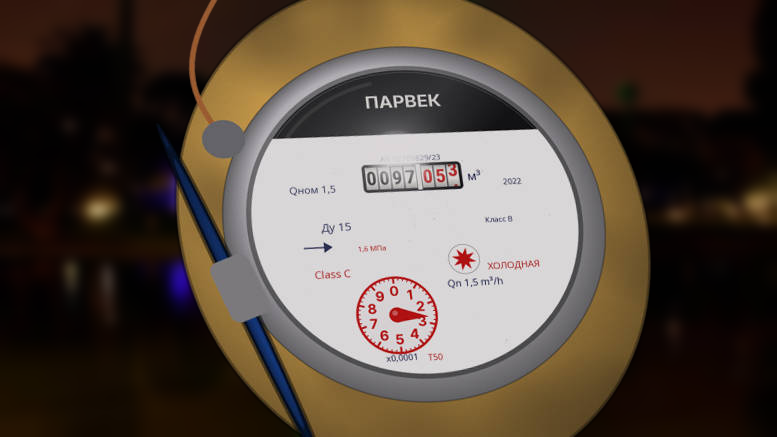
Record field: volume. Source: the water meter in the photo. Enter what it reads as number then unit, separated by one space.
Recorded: 97.0532 m³
